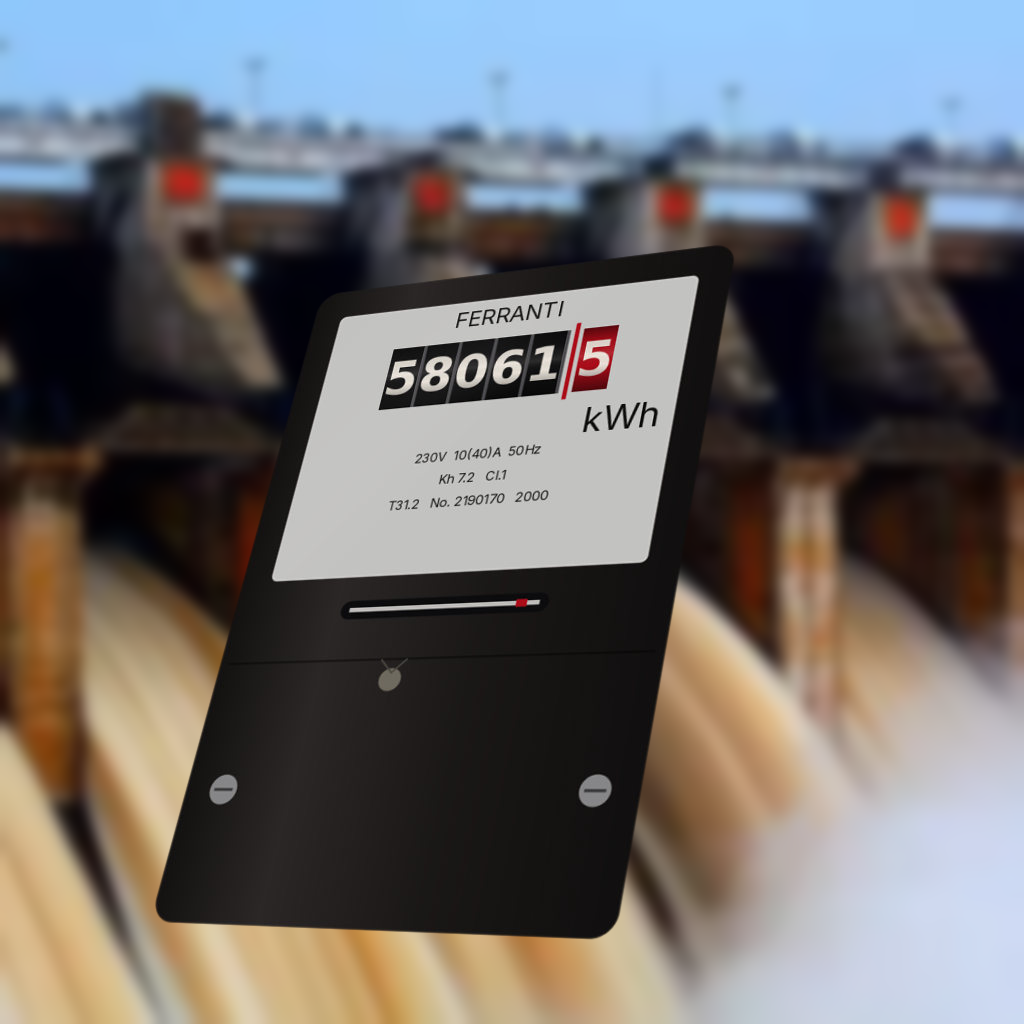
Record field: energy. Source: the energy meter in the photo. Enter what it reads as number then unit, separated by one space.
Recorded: 58061.5 kWh
